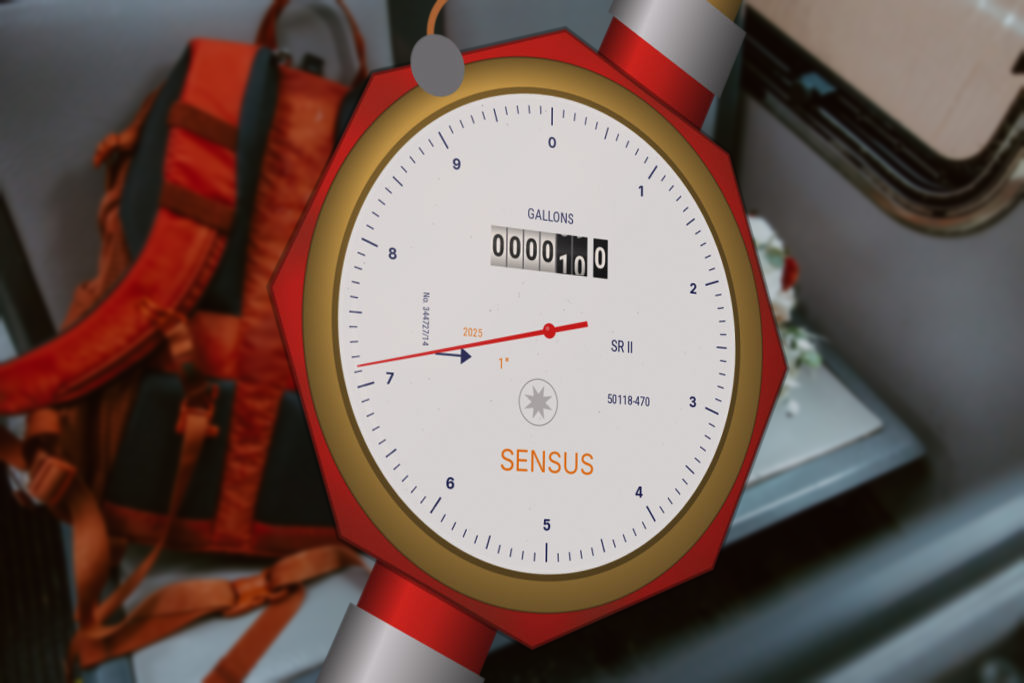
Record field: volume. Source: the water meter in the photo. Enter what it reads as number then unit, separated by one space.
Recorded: 97.1 gal
